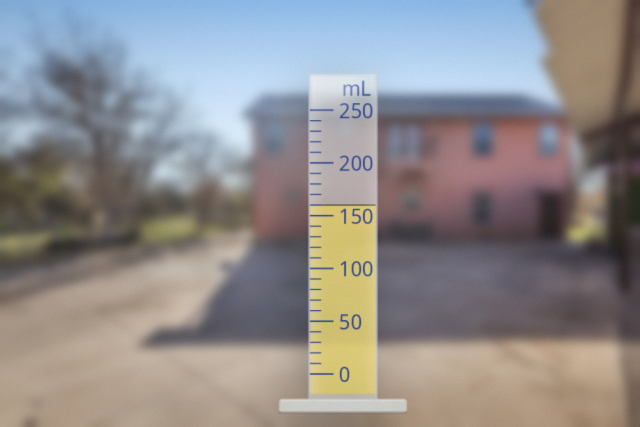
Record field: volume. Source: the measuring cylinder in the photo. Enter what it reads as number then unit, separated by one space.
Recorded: 160 mL
